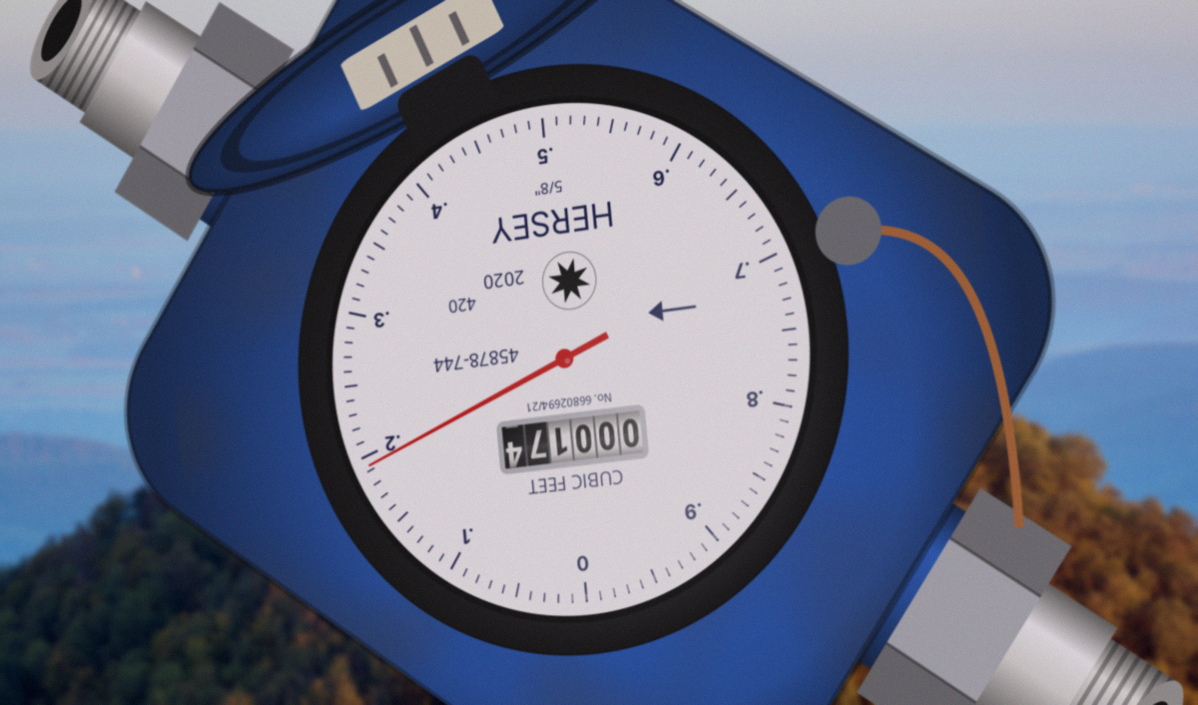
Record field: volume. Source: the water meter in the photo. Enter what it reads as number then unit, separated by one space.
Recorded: 174.19 ft³
